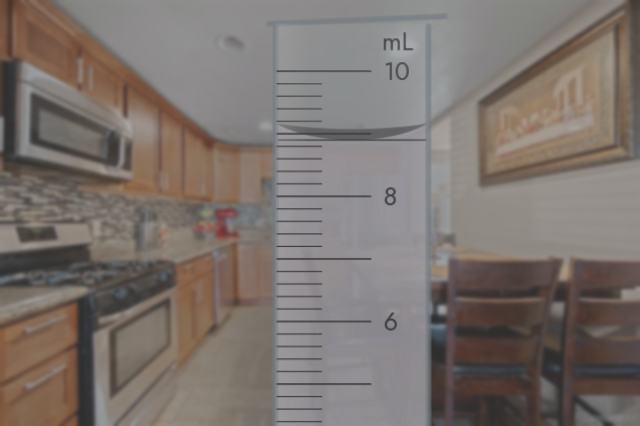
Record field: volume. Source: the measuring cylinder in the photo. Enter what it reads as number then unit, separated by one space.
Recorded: 8.9 mL
